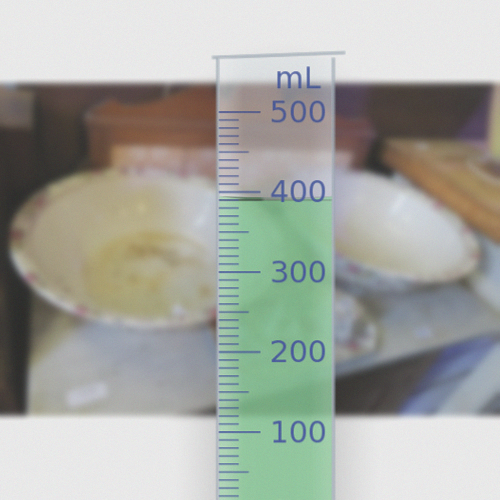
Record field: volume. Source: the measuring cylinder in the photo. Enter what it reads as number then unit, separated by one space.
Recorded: 390 mL
